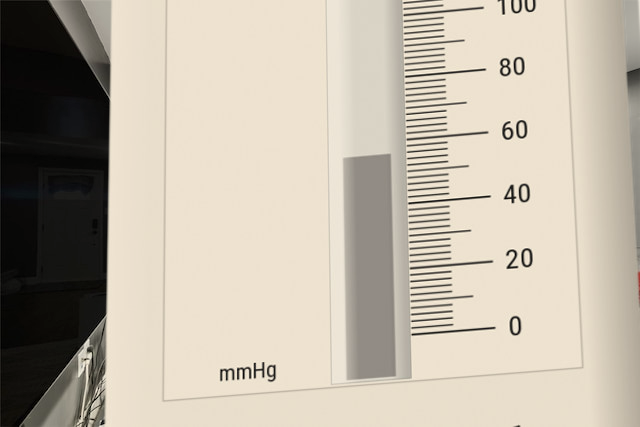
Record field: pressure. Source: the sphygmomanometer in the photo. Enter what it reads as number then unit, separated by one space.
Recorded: 56 mmHg
